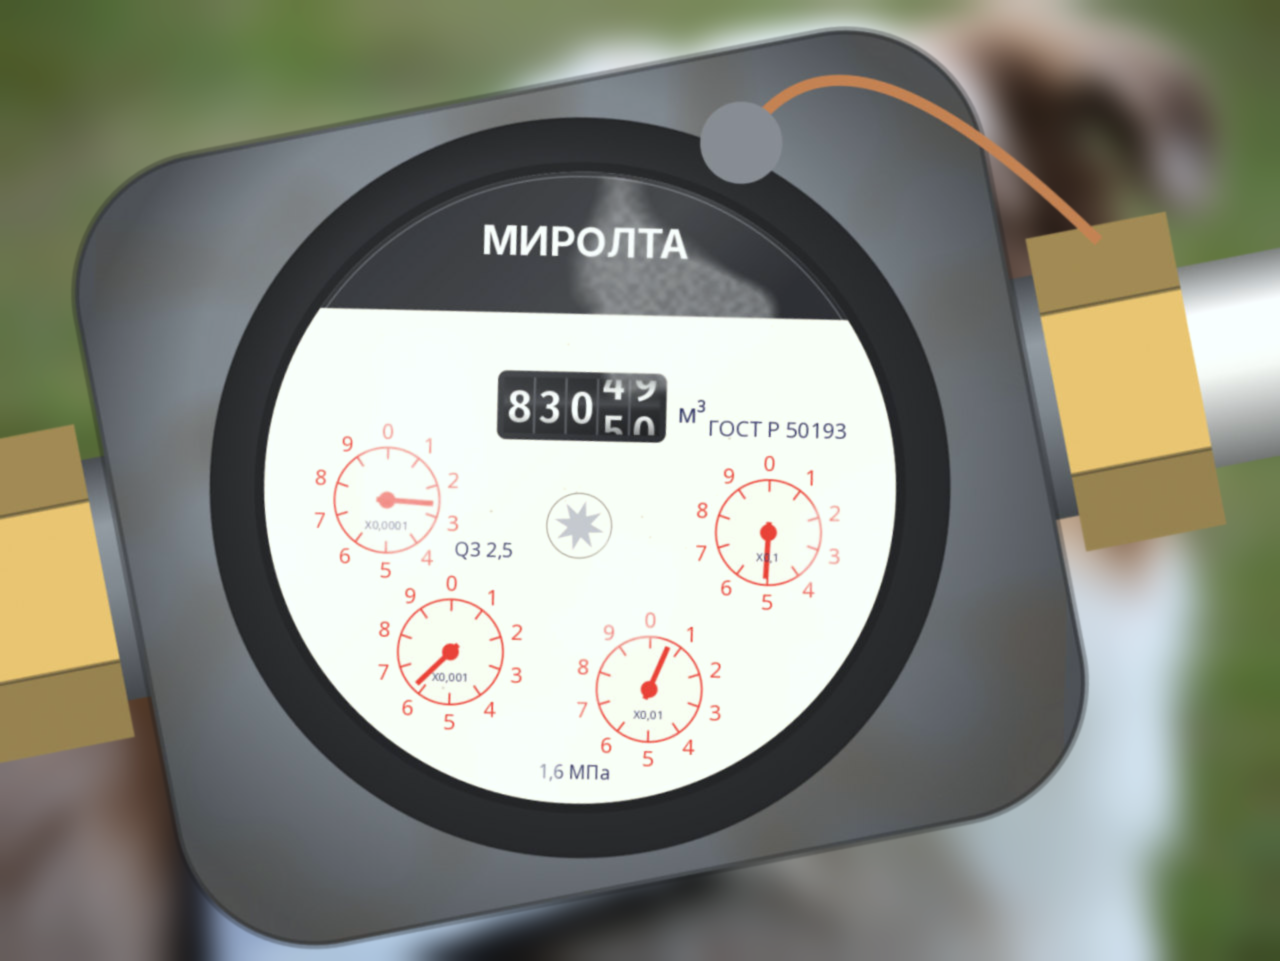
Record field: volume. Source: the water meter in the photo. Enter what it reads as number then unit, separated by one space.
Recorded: 83049.5062 m³
